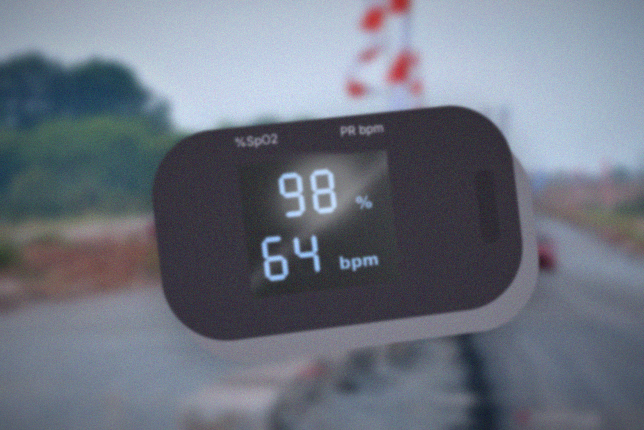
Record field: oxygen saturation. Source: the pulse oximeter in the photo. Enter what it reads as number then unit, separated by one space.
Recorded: 98 %
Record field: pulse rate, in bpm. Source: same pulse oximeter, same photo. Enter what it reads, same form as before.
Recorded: 64 bpm
